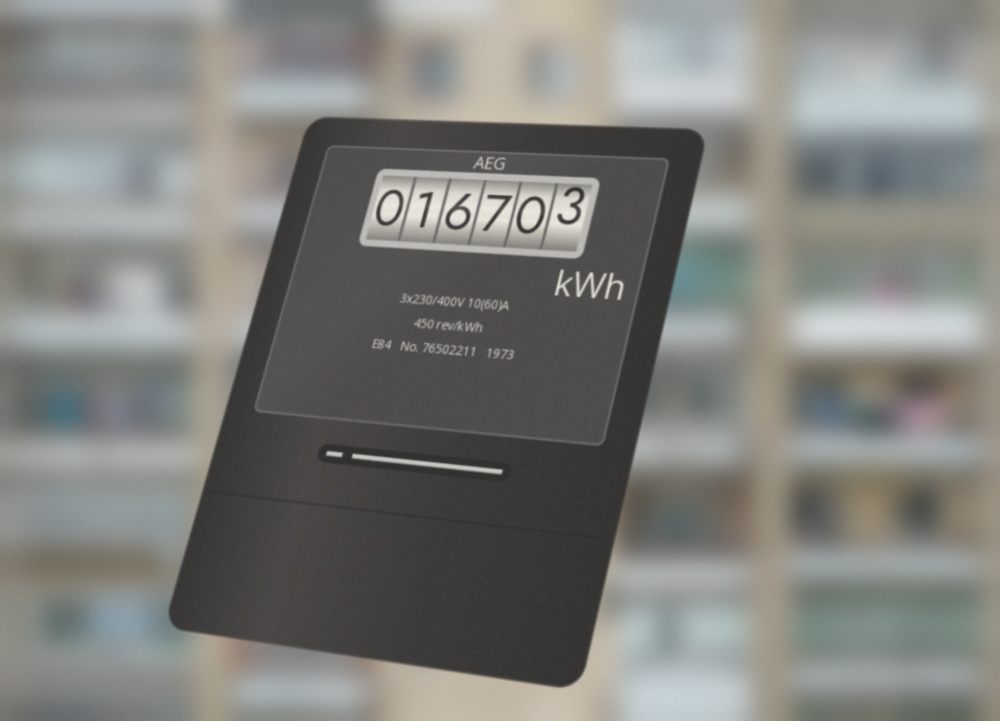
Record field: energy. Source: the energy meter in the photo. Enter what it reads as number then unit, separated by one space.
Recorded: 16703 kWh
